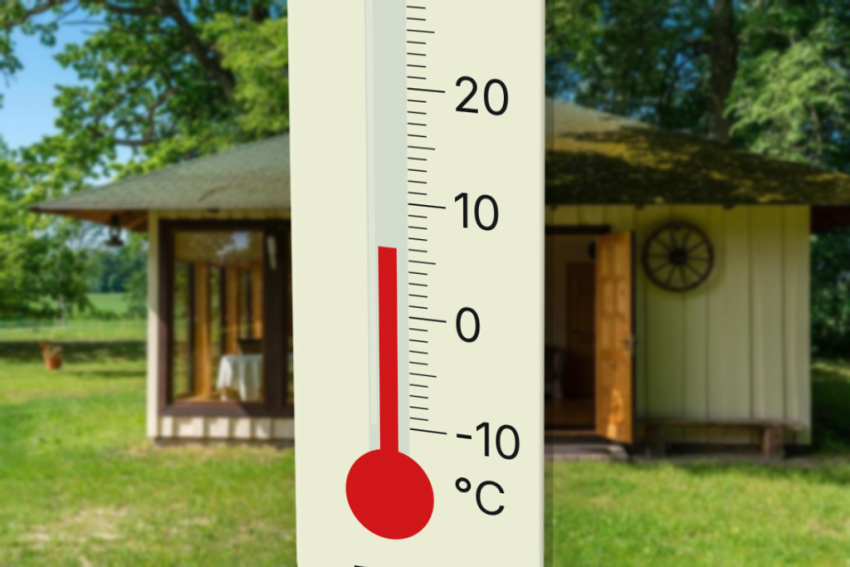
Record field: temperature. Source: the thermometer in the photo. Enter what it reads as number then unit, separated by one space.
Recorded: 6 °C
